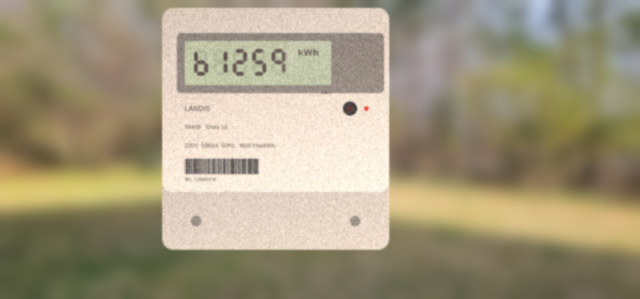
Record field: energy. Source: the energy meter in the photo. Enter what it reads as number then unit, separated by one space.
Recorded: 61259 kWh
